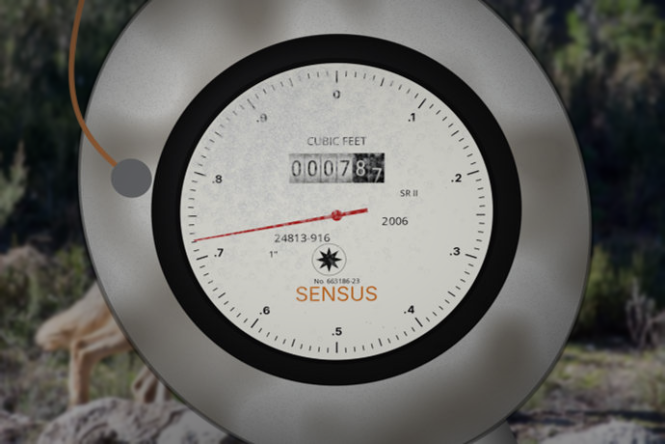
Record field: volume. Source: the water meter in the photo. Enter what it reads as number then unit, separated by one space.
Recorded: 786.72 ft³
